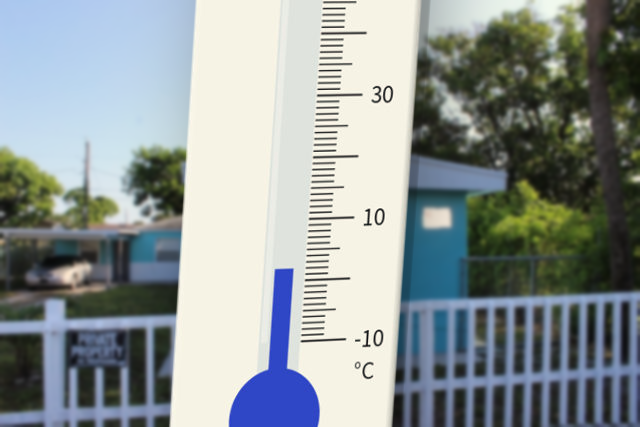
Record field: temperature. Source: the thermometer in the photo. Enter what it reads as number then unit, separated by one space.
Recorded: 2 °C
